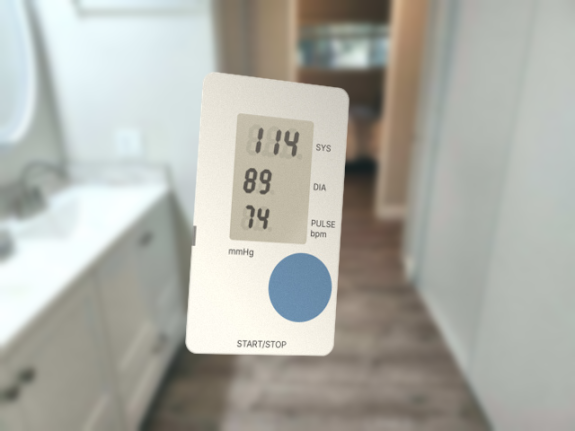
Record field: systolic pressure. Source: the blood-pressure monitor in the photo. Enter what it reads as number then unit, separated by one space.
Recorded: 114 mmHg
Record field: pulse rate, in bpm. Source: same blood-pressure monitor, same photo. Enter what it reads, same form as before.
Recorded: 74 bpm
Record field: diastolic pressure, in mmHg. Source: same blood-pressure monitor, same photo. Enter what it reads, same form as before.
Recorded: 89 mmHg
